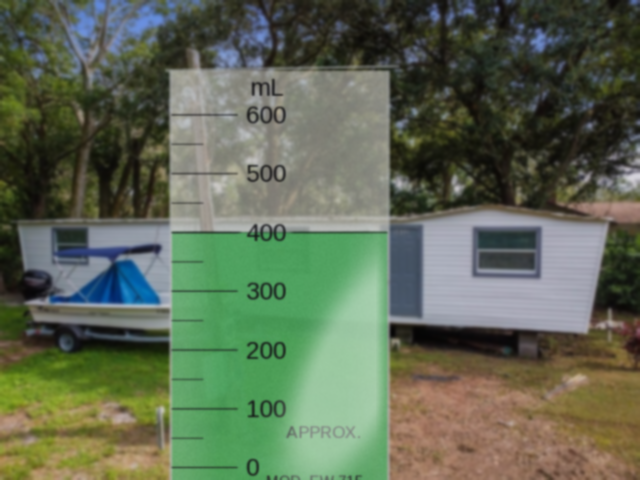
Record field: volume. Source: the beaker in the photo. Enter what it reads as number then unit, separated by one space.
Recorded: 400 mL
